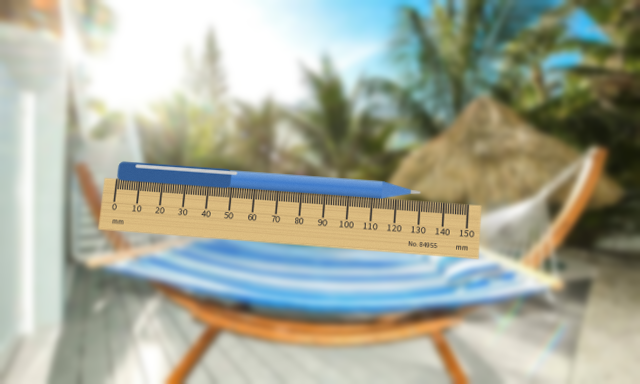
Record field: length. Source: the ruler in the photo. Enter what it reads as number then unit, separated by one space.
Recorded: 130 mm
